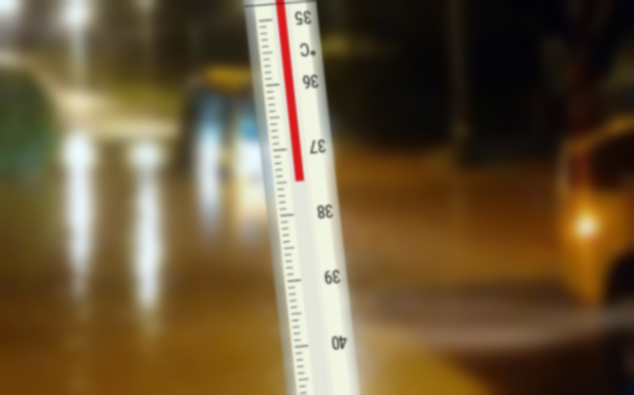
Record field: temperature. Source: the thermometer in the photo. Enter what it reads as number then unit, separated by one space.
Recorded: 37.5 °C
